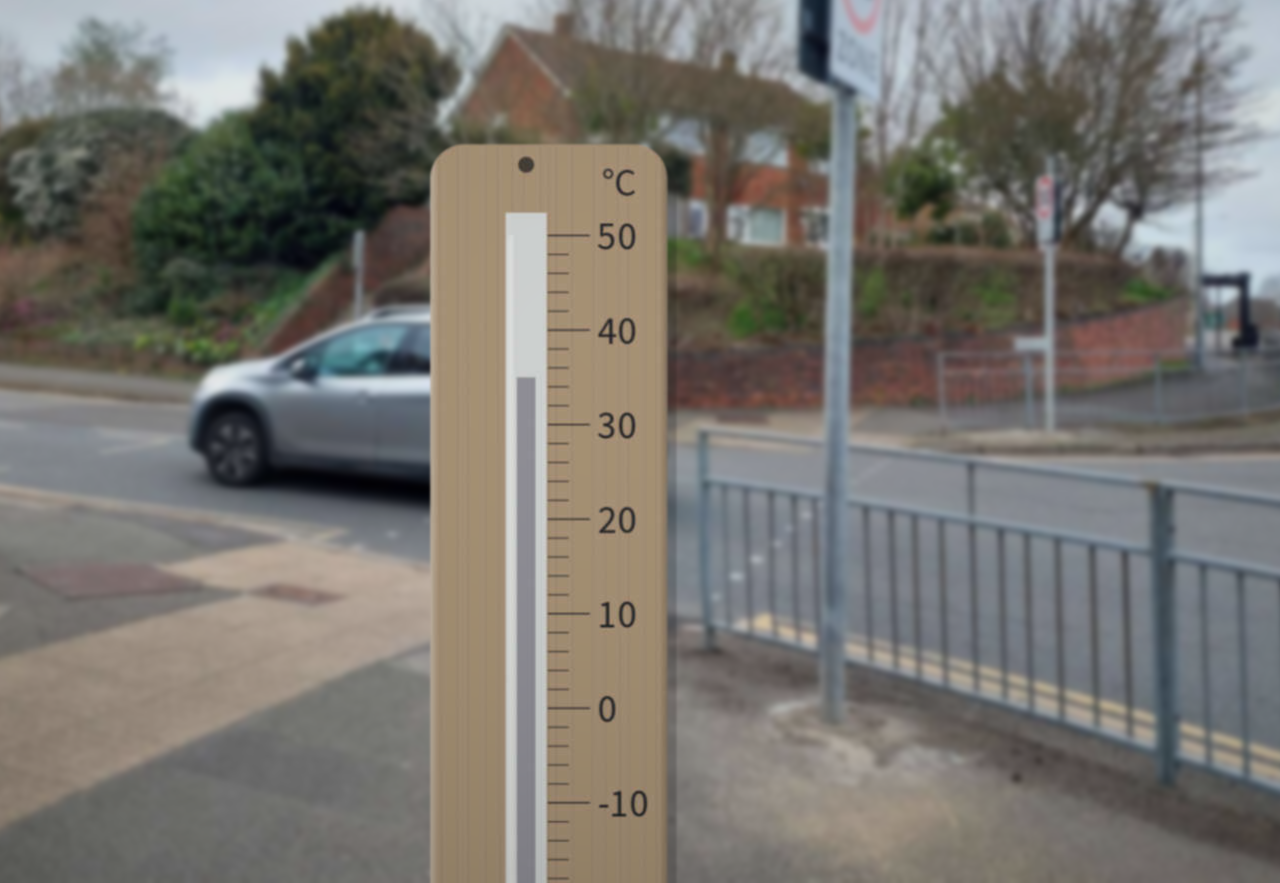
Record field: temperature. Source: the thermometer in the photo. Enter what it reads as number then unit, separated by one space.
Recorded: 35 °C
